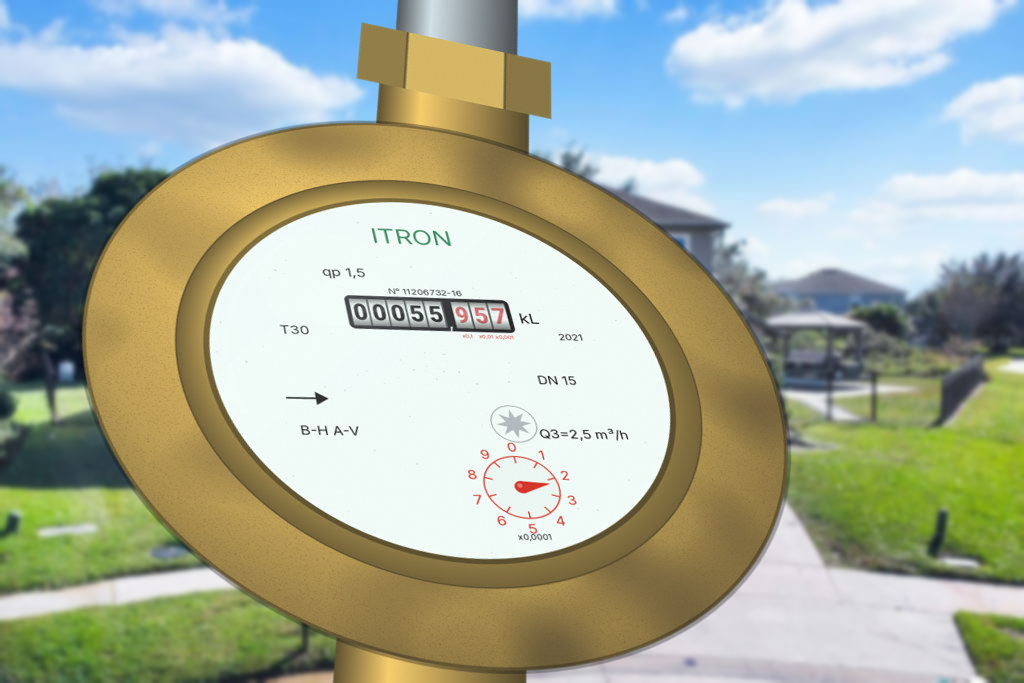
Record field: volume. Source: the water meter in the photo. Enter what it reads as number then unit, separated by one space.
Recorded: 55.9572 kL
